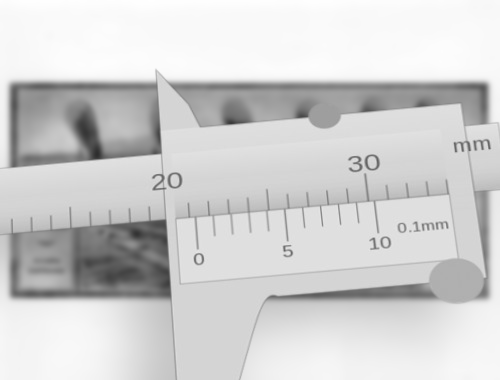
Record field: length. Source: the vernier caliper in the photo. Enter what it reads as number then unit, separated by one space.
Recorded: 21.3 mm
